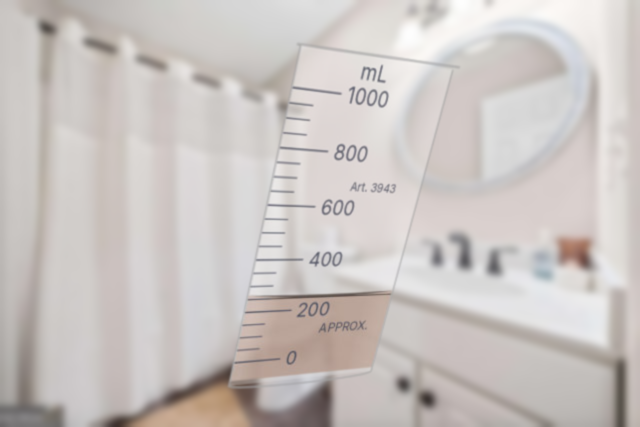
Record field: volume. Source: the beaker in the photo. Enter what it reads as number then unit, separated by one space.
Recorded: 250 mL
